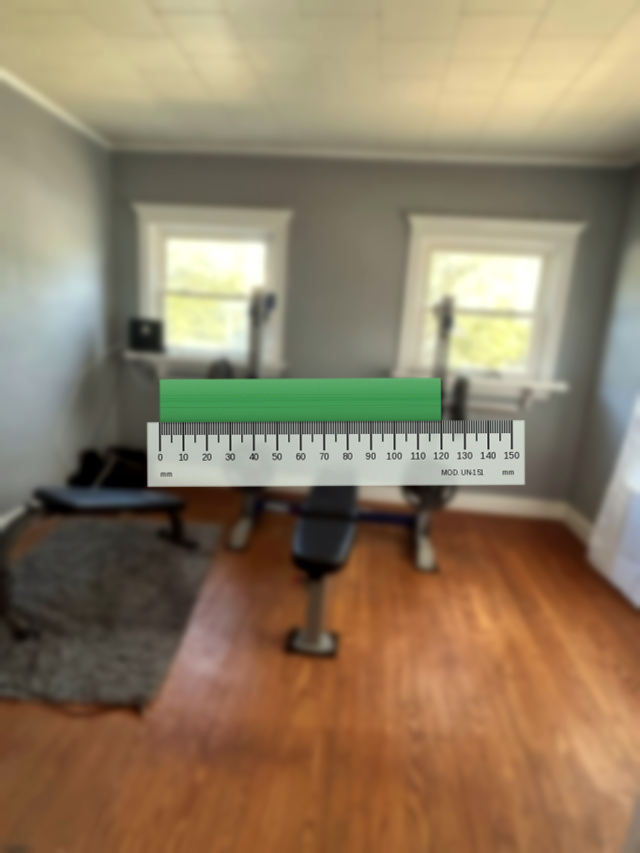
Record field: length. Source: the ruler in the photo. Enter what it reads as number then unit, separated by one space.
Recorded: 120 mm
